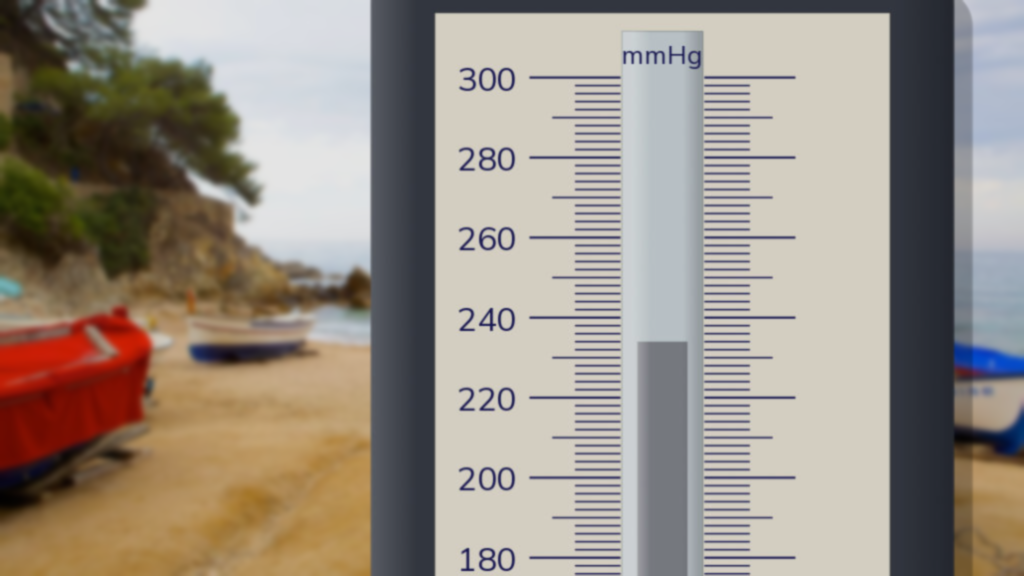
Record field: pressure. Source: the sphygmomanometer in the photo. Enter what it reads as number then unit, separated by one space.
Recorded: 234 mmHg
